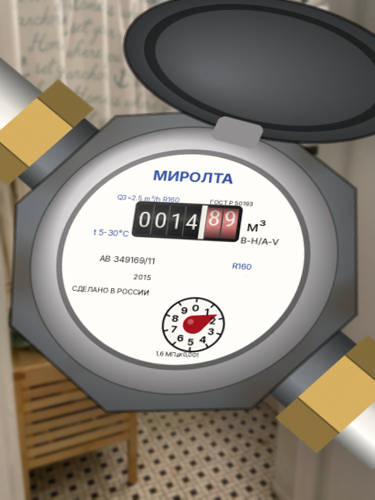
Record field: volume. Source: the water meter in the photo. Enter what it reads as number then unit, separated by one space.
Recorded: 14.891 m³
